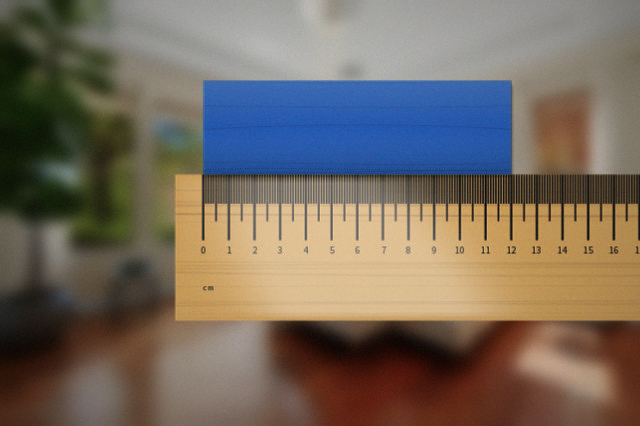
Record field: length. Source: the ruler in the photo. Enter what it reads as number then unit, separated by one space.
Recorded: 12 cm
